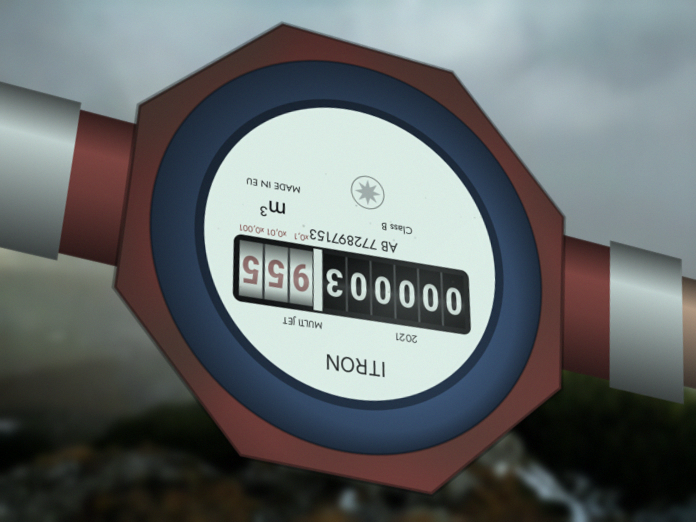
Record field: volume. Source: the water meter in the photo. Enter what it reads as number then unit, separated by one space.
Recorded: 3.955 m³
